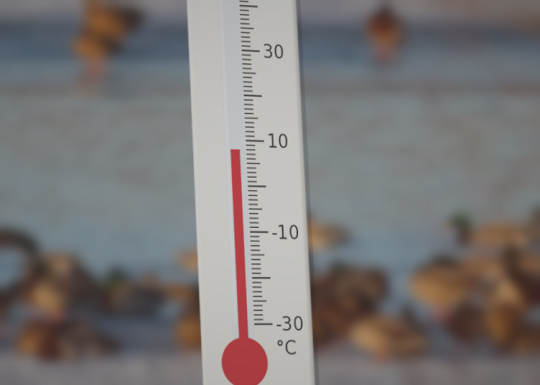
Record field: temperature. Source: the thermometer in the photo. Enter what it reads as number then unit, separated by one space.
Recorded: 8 °C
